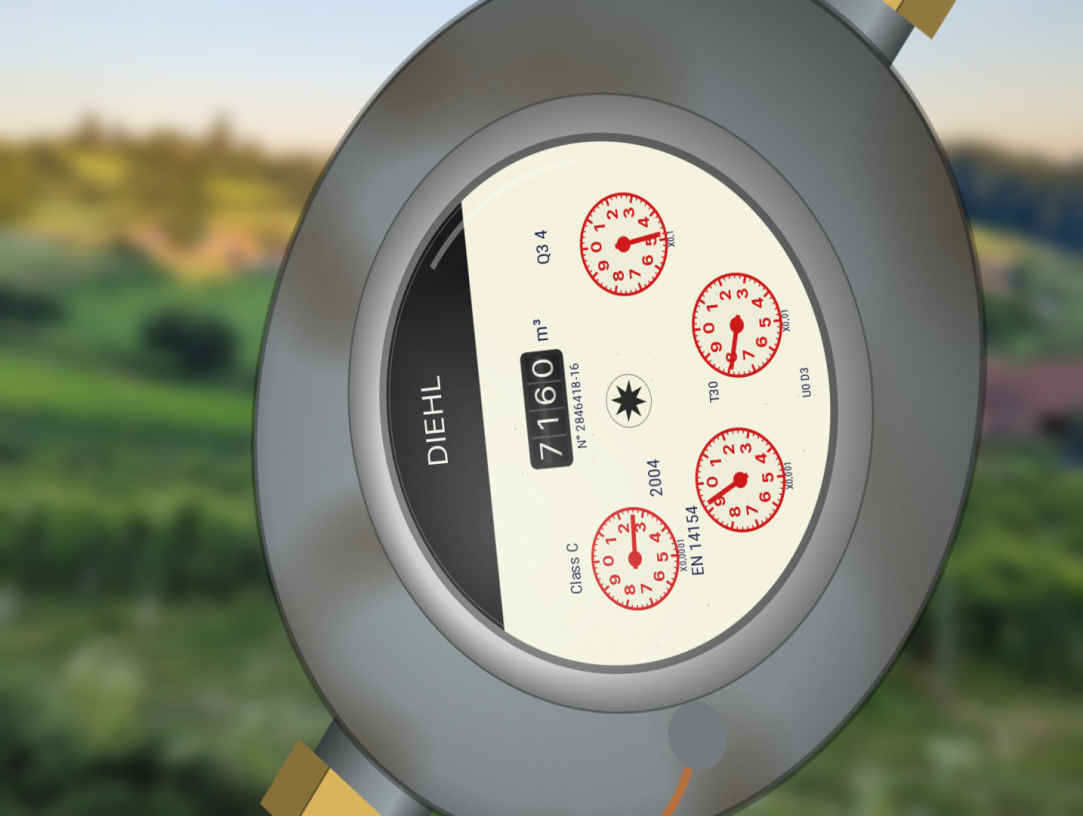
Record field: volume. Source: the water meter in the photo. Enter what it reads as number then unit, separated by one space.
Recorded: 7160.4792 m³
